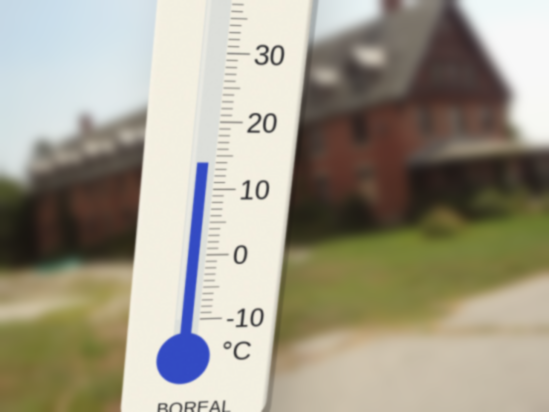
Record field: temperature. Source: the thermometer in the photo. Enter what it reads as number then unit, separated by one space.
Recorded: 14 °C
